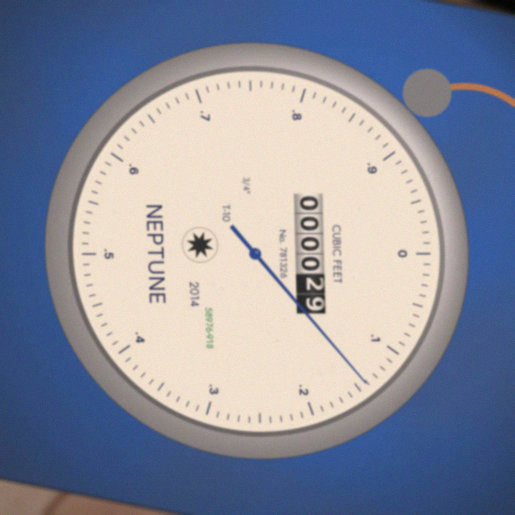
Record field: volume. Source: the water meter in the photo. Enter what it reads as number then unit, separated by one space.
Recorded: 29.14 ft³
